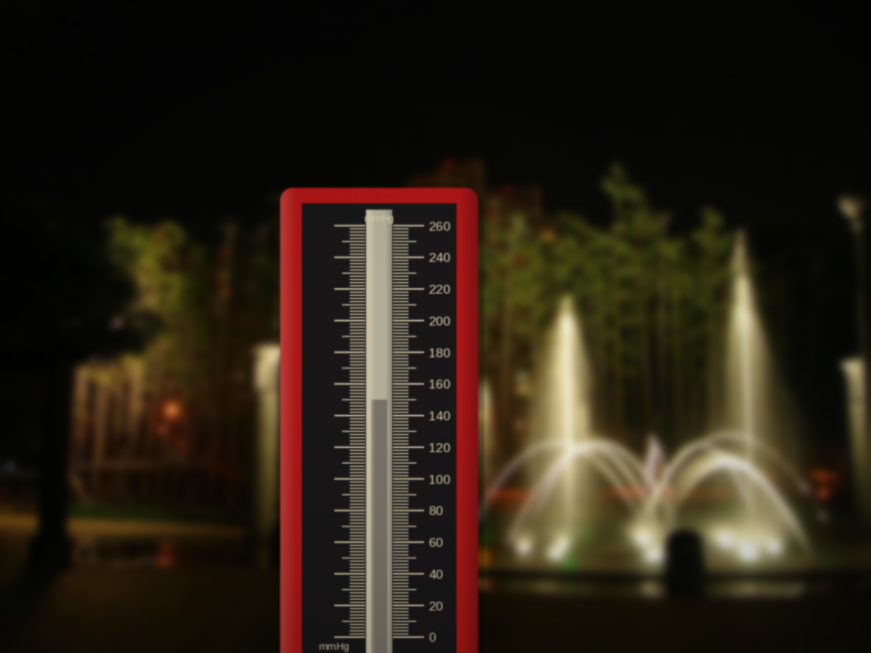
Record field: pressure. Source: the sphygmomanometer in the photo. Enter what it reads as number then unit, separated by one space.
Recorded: 150 mmHg
